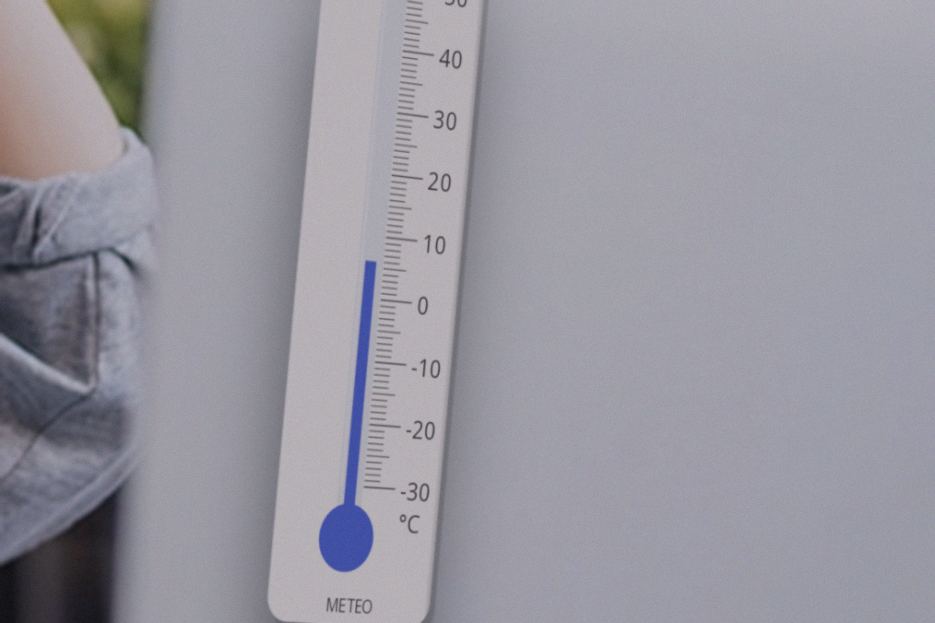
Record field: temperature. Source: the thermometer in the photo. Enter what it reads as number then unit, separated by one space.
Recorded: 6 °C
